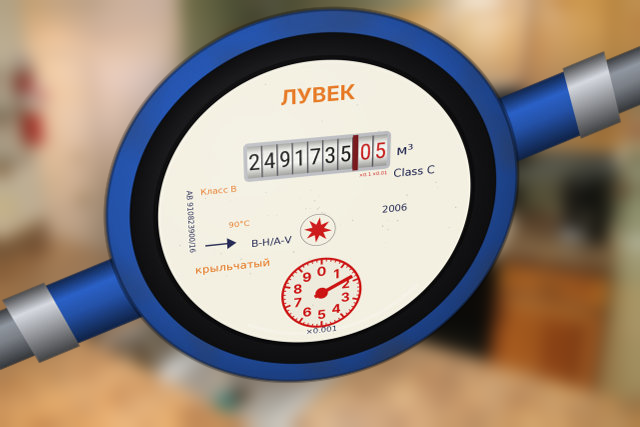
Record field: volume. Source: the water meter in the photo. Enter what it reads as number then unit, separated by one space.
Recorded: 2491735.051 m³
